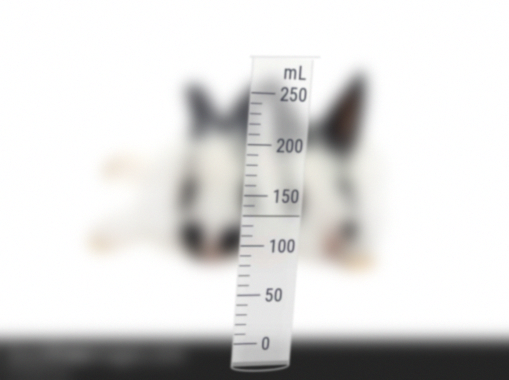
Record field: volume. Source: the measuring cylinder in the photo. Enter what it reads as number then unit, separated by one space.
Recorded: 130 mL
